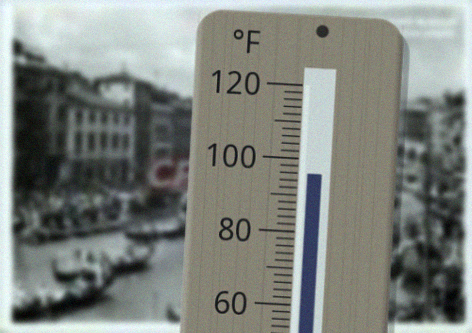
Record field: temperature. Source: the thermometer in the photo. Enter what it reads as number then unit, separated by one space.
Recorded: 96 °F
